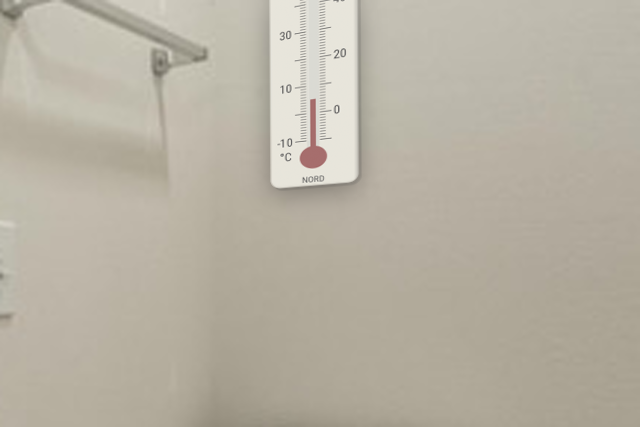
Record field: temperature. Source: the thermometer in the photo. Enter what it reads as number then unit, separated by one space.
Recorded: 5 °C
